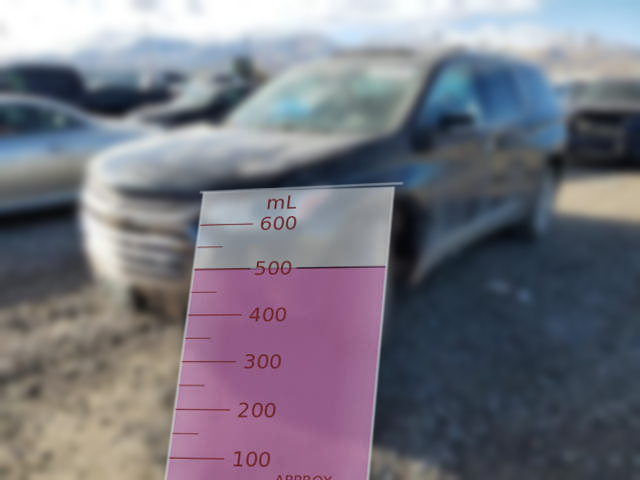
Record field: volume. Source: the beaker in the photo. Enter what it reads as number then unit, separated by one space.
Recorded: 500 mL
